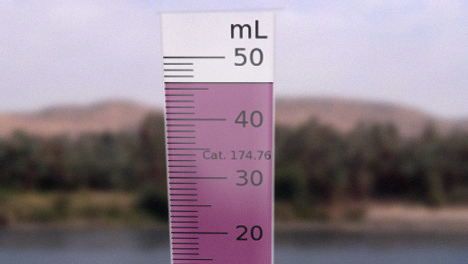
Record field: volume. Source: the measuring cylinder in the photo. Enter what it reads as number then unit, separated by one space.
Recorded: 46 mL
